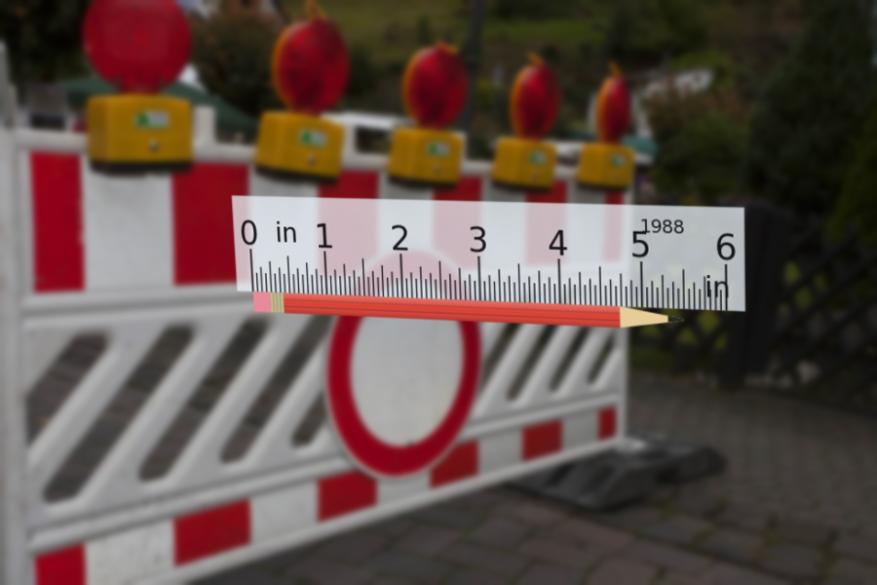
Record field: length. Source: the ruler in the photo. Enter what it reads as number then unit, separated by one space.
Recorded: 5.5 in
